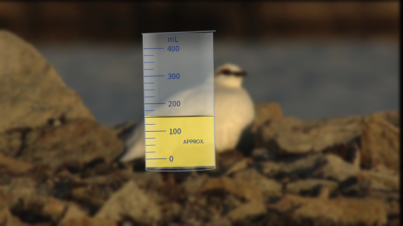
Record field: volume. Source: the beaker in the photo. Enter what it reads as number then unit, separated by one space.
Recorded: 150 mL
